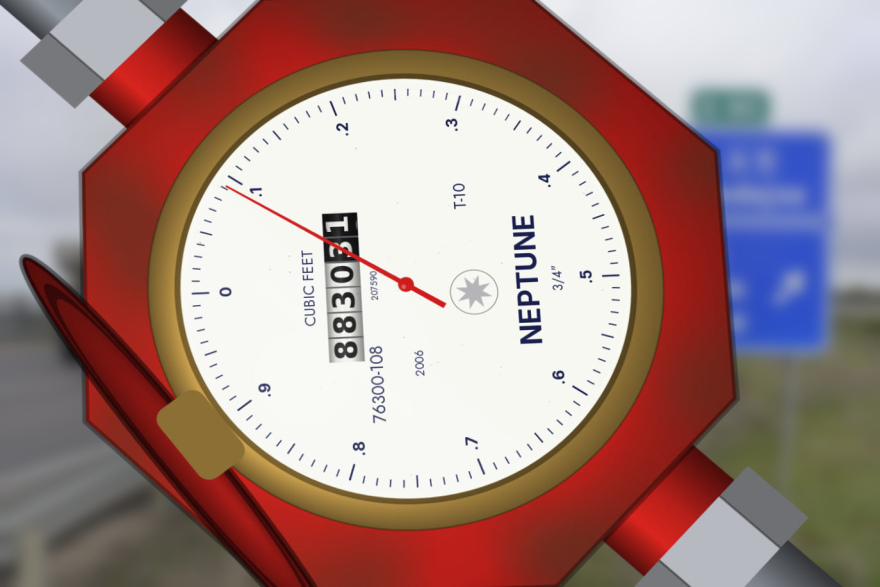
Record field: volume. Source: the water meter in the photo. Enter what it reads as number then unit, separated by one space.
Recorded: 883031.09 ft³
